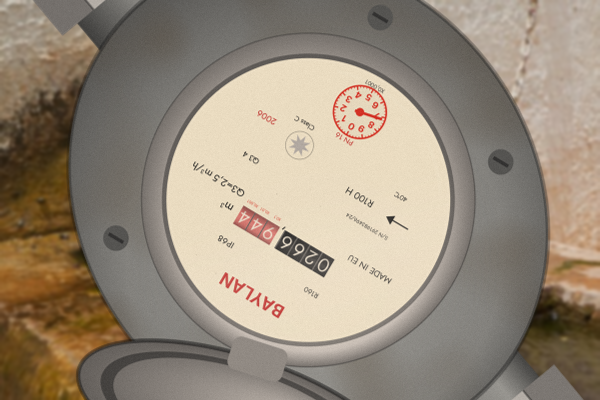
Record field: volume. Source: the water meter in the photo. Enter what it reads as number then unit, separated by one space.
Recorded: 266.9447 m³
